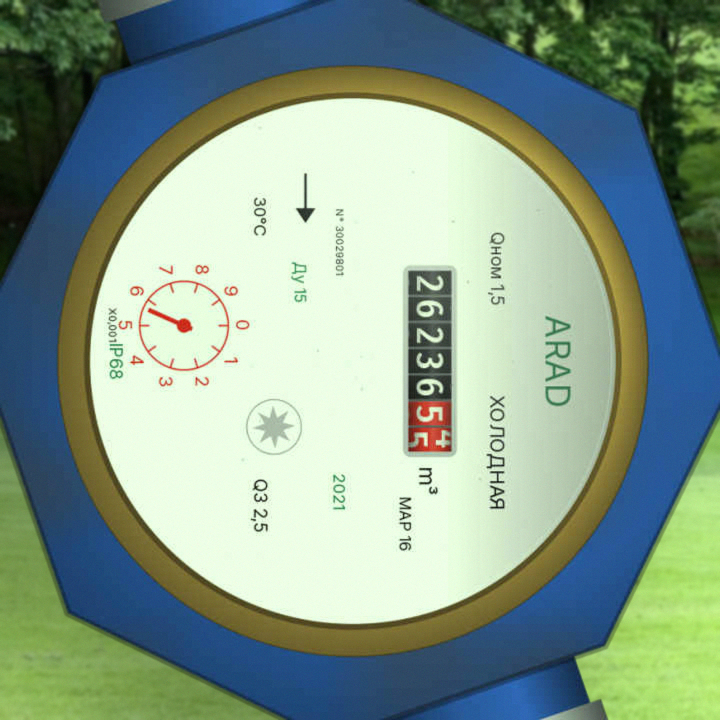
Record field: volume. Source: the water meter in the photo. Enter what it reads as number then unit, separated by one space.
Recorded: 26236.545 m³
